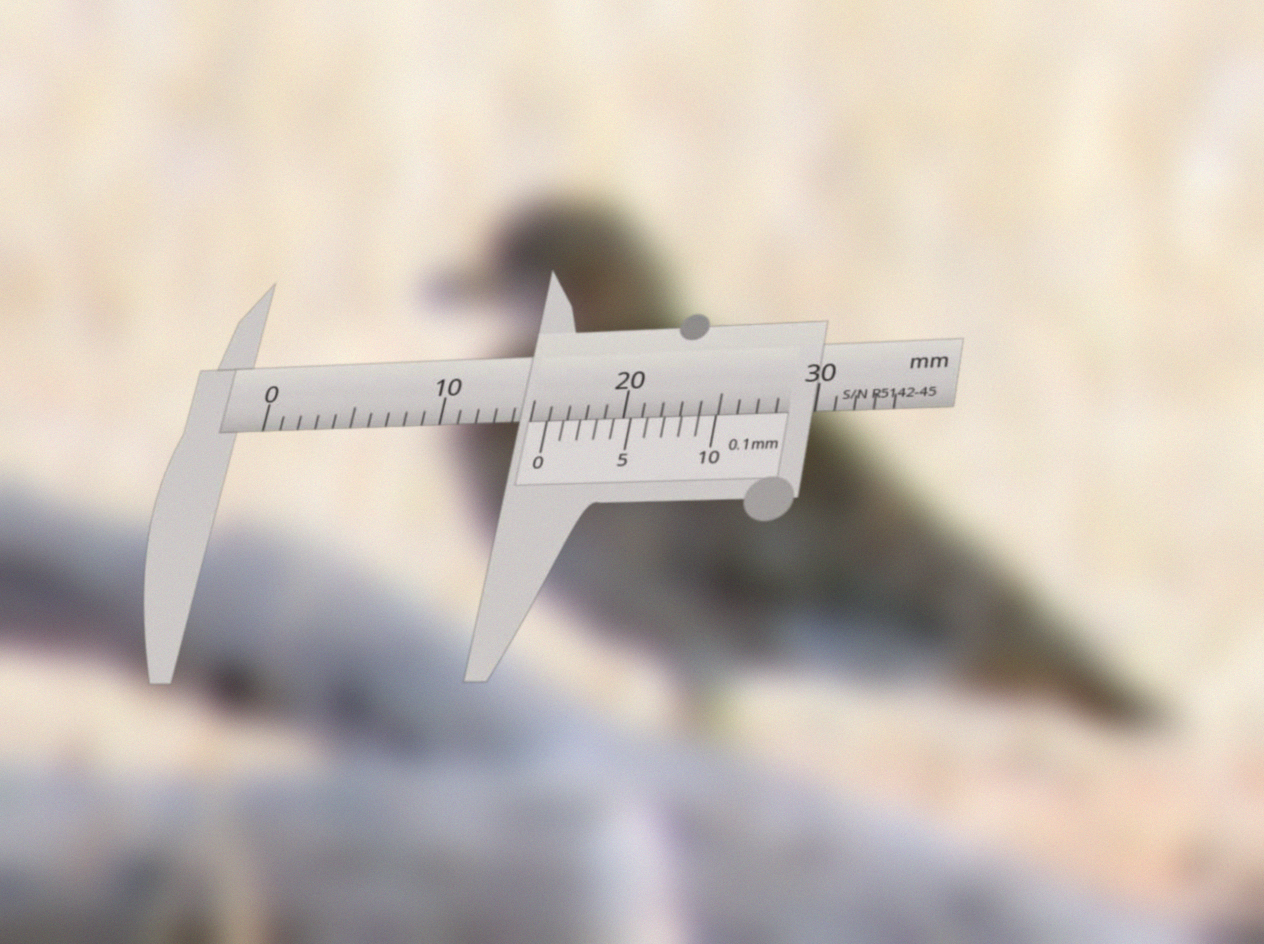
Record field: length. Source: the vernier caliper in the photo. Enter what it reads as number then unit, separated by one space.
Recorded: 15.9 mm
